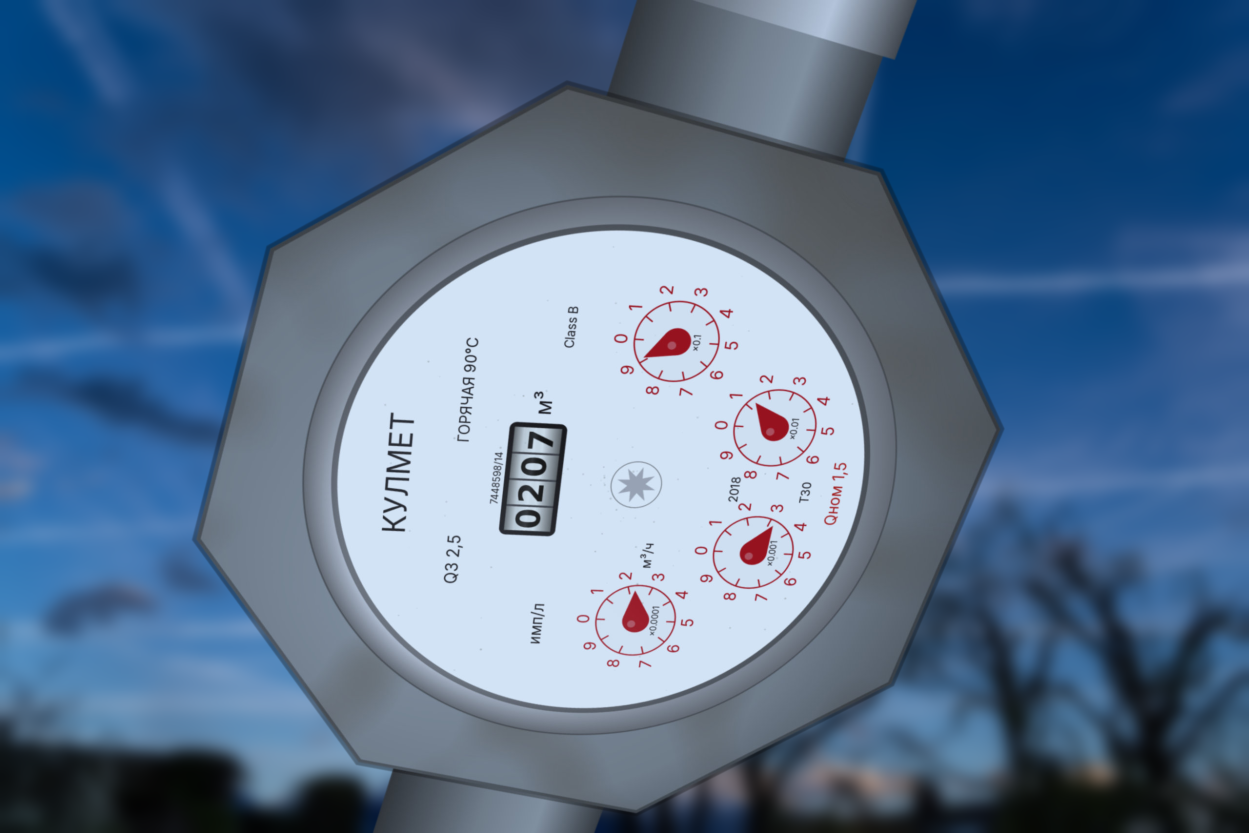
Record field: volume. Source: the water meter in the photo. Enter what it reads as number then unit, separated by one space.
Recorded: 206.9132 m³
